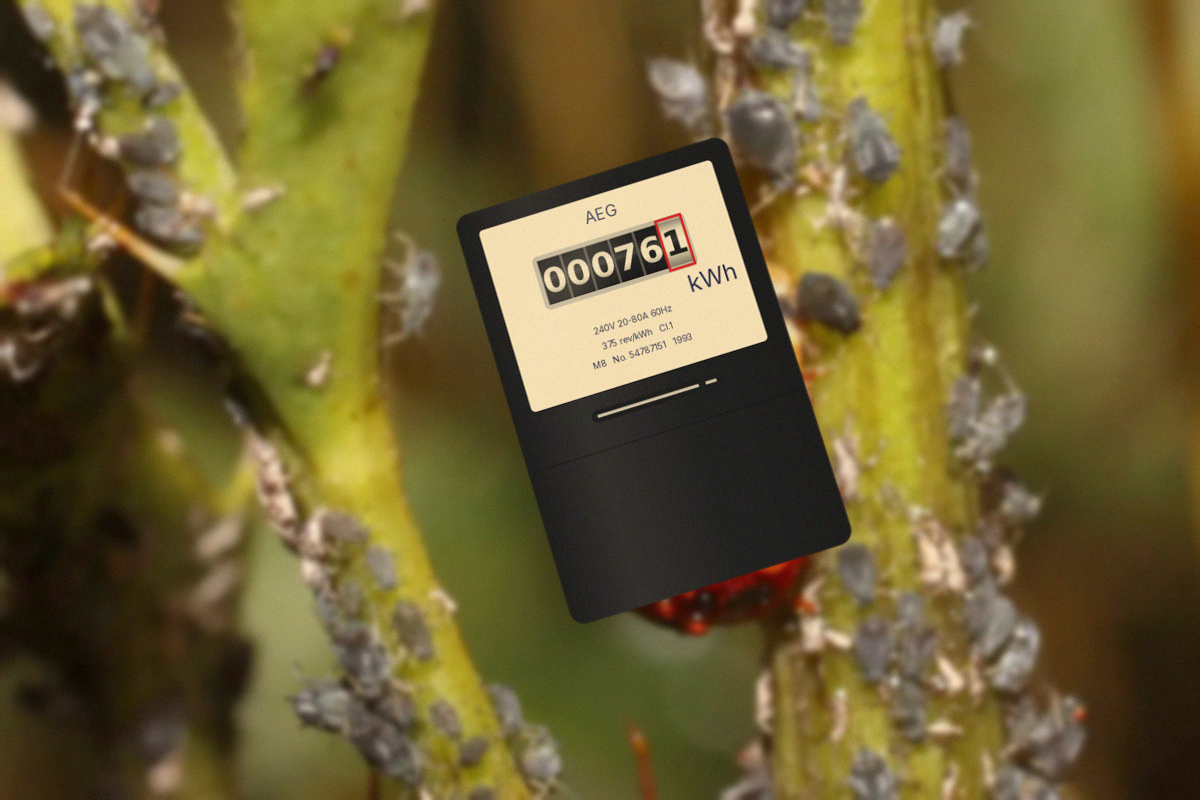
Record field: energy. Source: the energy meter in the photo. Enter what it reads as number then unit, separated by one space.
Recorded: 76.1 kWh
